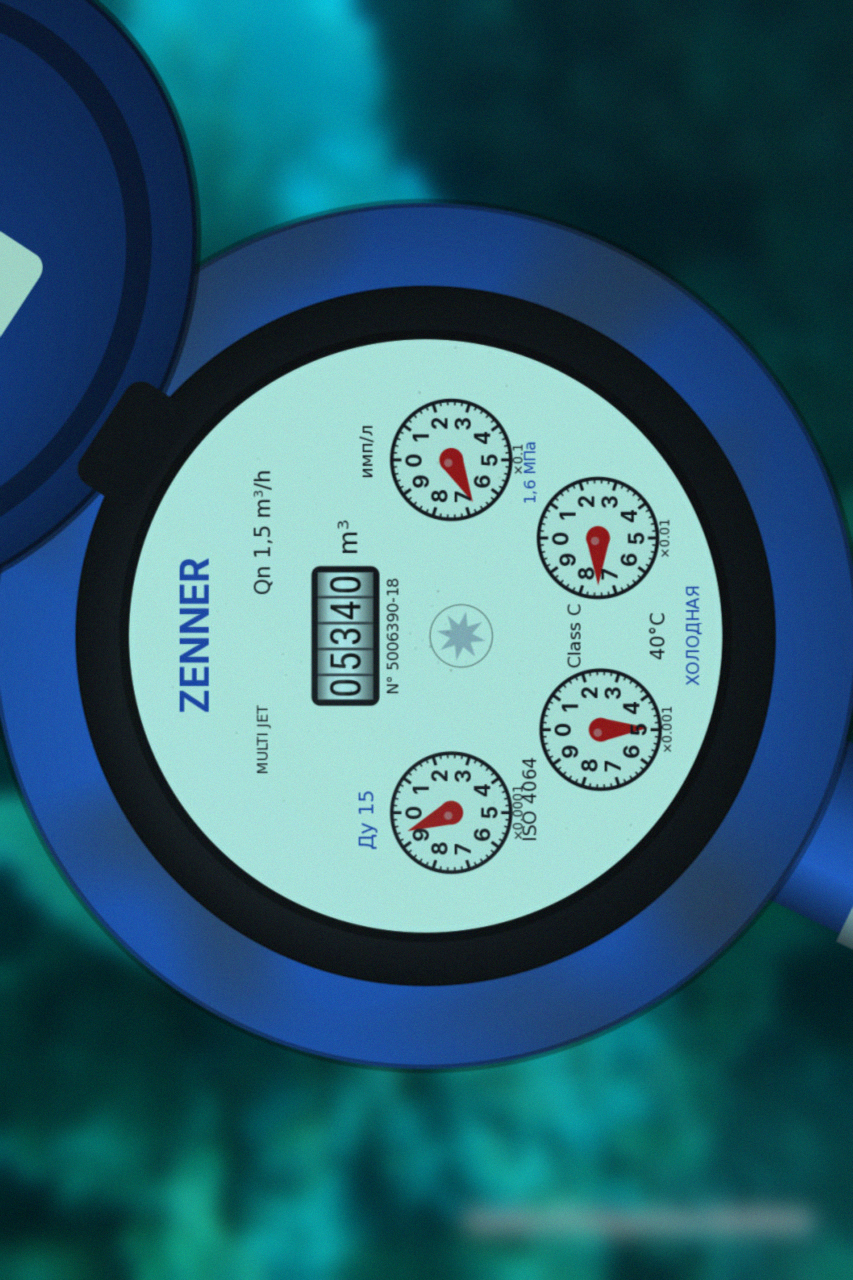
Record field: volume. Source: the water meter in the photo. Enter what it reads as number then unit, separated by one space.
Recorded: 5340.6749 m³
